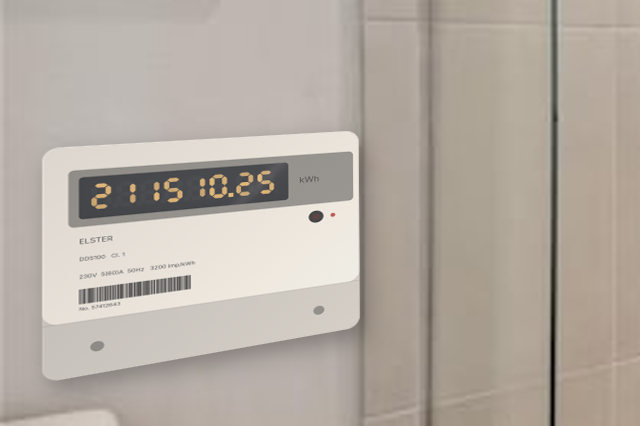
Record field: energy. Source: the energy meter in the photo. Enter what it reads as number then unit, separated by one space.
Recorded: 211510.25 kWh
